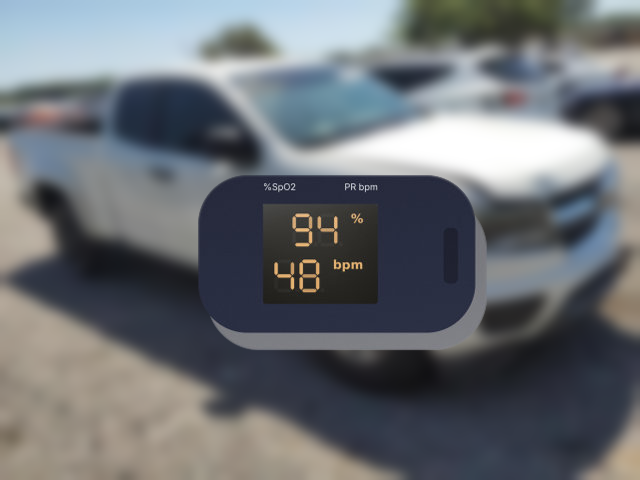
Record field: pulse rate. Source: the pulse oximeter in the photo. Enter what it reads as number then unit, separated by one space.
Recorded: 48 bpm
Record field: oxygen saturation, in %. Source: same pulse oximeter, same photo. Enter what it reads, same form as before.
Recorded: 94 %
